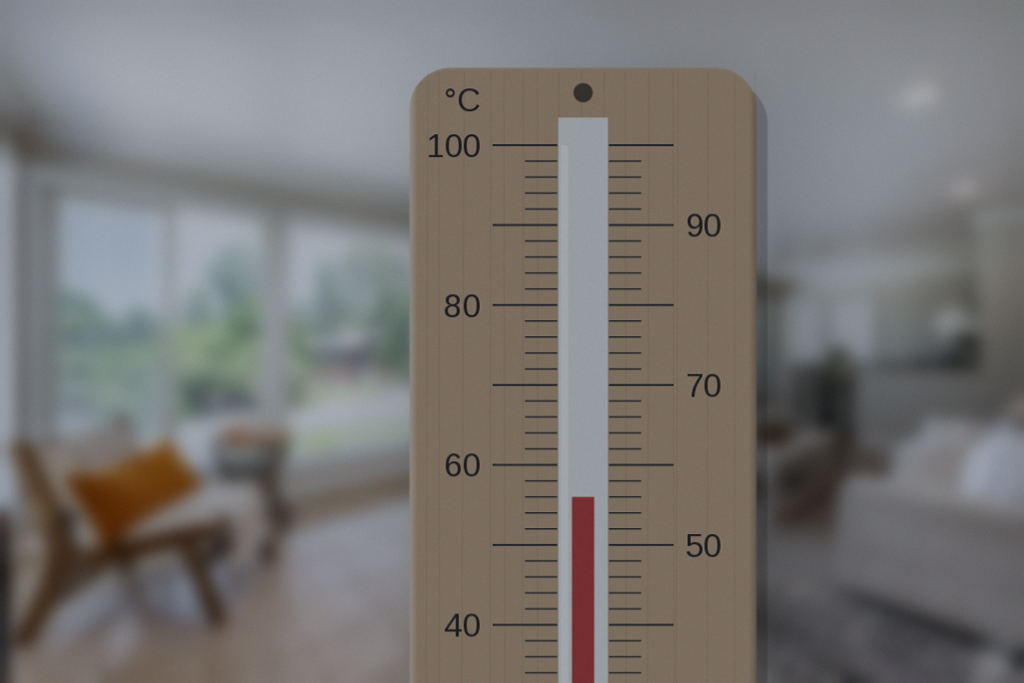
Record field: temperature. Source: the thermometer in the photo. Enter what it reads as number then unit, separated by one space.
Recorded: 56 °C
